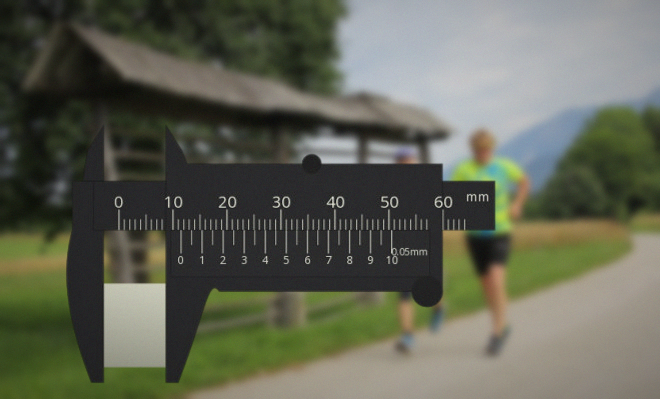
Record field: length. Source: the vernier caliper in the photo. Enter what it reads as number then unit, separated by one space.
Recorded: 11.5 mm
